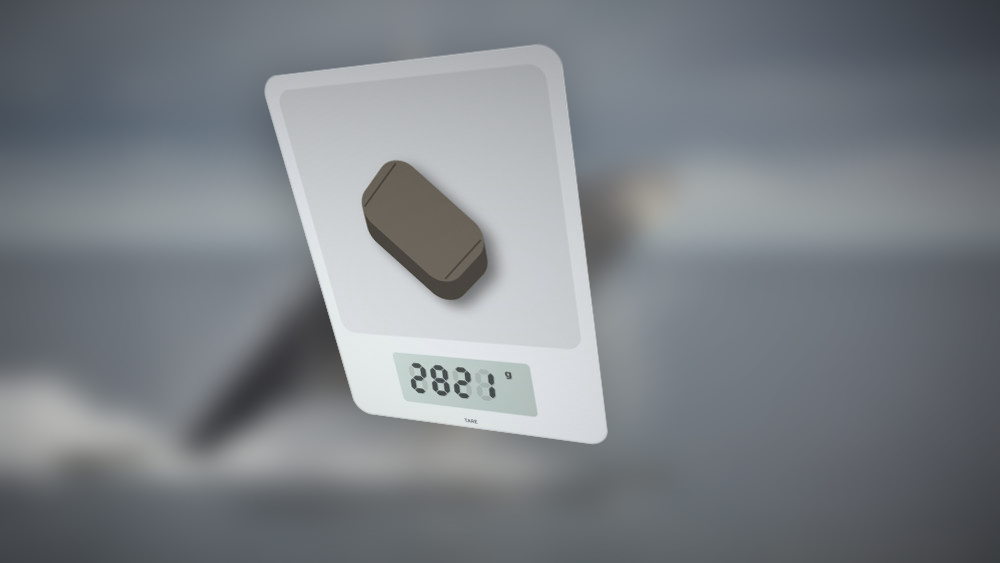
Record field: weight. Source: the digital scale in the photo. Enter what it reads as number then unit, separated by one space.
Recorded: 2821 g
